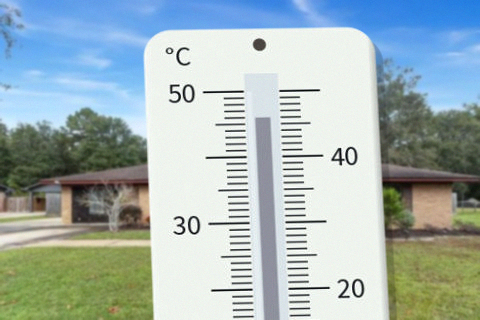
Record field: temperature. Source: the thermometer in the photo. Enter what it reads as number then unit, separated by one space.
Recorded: 46 °C
